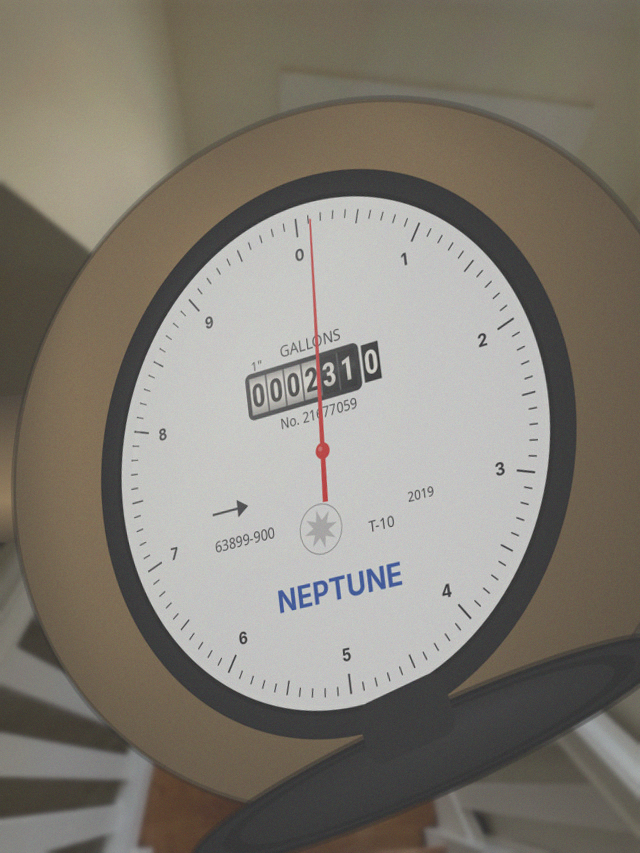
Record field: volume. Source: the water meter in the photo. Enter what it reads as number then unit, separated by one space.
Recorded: 2310.1 gal
